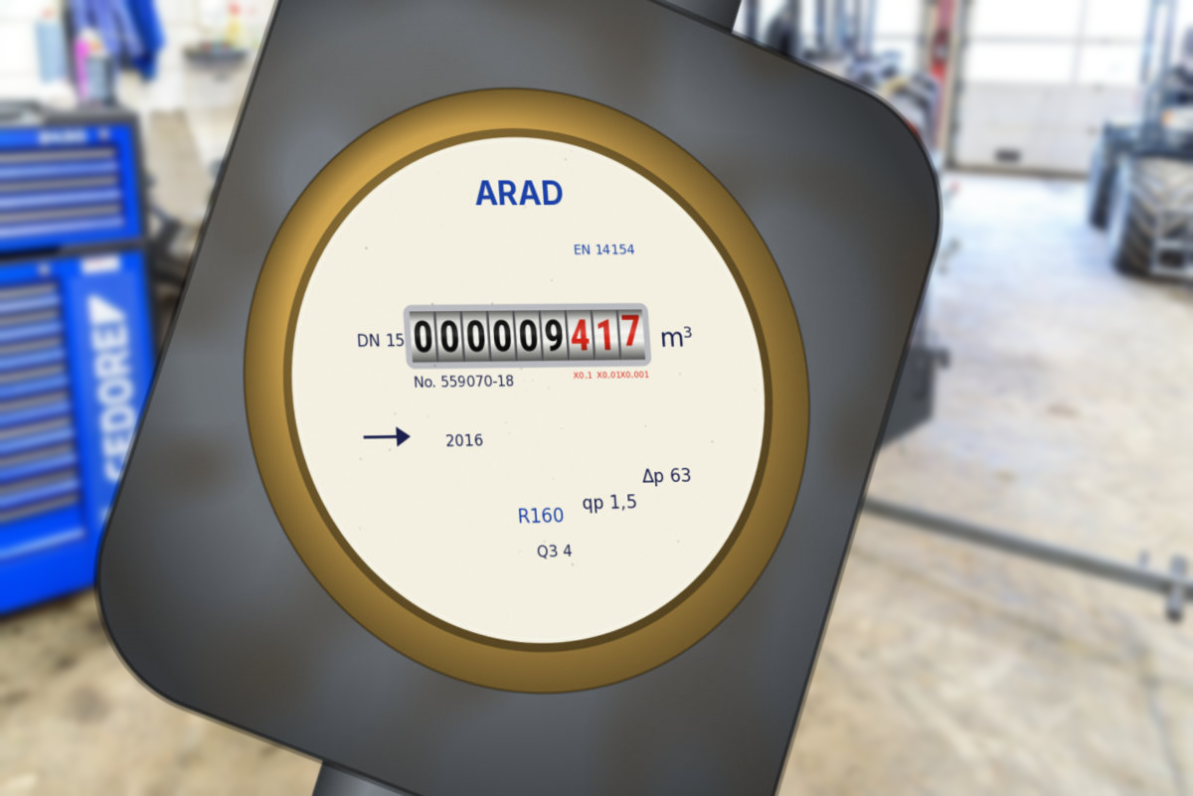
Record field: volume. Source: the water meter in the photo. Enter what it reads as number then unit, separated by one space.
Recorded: 9.417 m³
